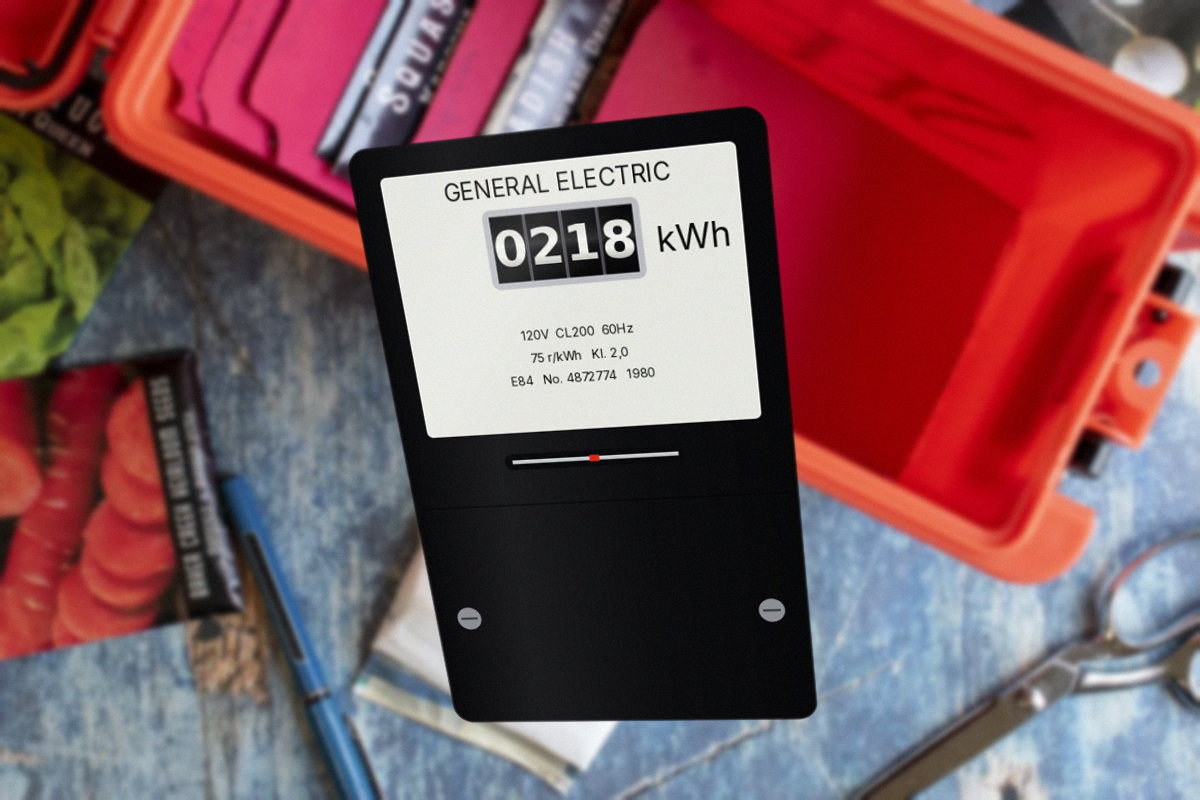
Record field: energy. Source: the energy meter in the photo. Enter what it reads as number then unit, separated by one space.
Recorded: 218 kWh
